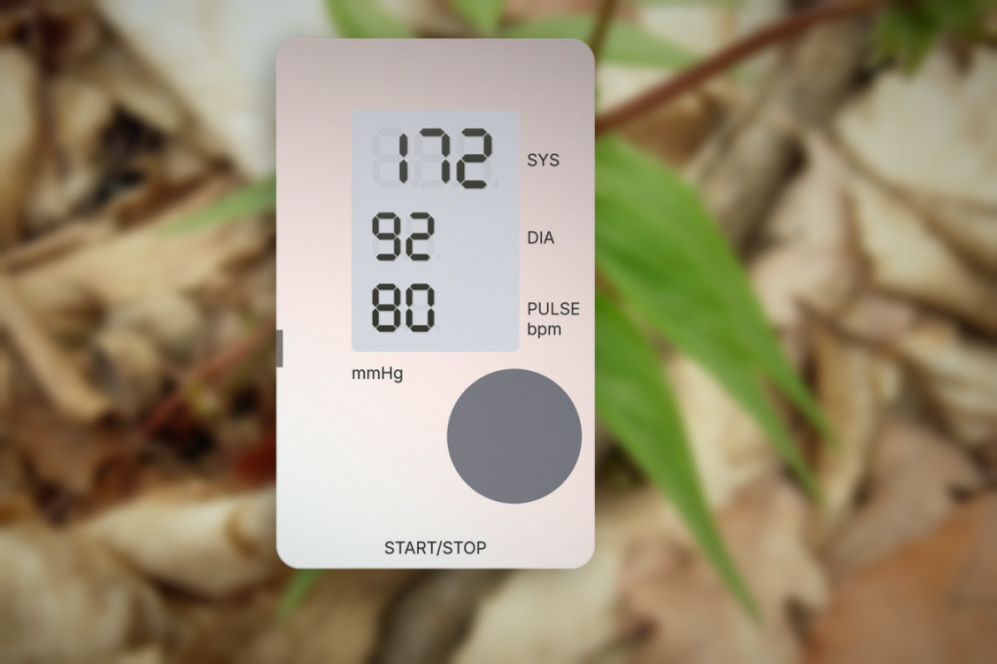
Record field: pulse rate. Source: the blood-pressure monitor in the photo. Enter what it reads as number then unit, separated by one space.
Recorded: 80 bpm
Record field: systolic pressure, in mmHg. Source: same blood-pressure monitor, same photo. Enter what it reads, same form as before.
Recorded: 172 mmHg
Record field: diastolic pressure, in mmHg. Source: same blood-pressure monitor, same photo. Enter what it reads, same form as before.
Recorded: 92 mmHg
